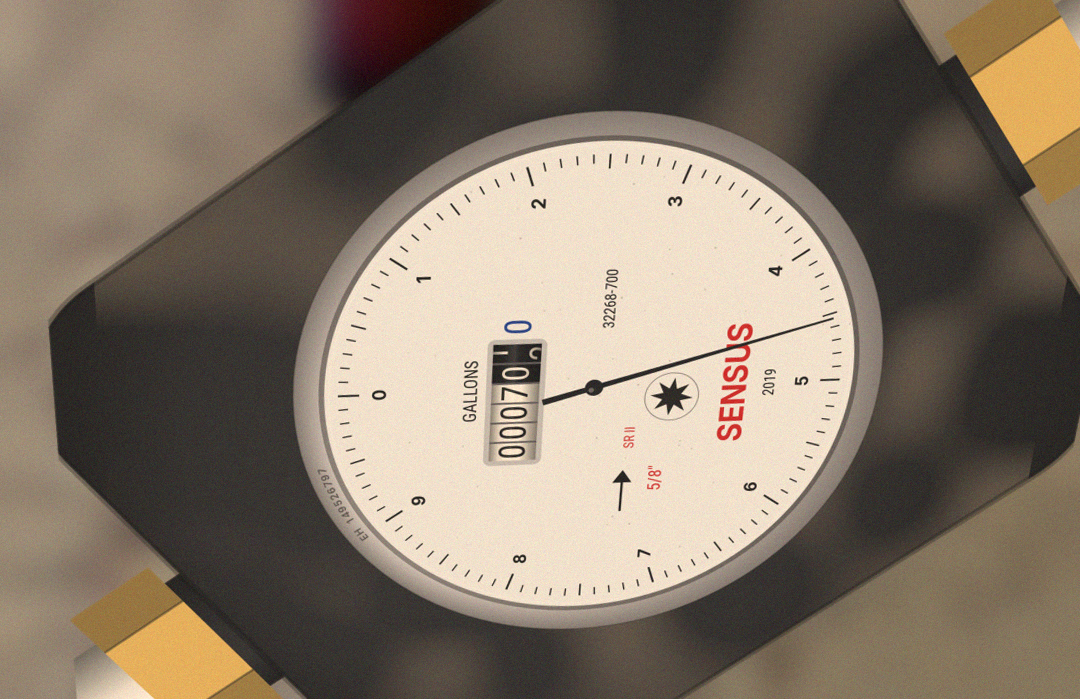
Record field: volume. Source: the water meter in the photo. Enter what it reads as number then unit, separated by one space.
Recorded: 7014.5 gal
